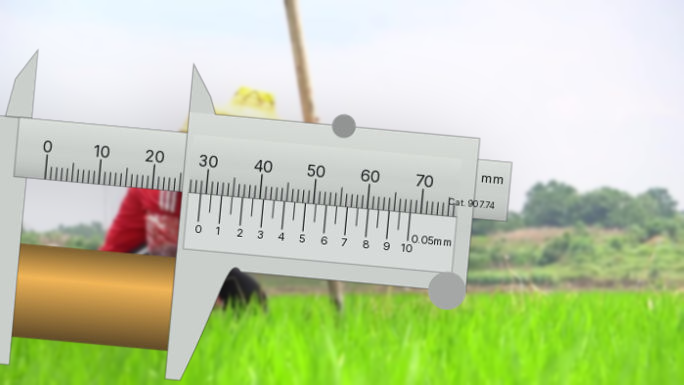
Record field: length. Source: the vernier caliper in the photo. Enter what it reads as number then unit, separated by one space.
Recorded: 29.0 mm
